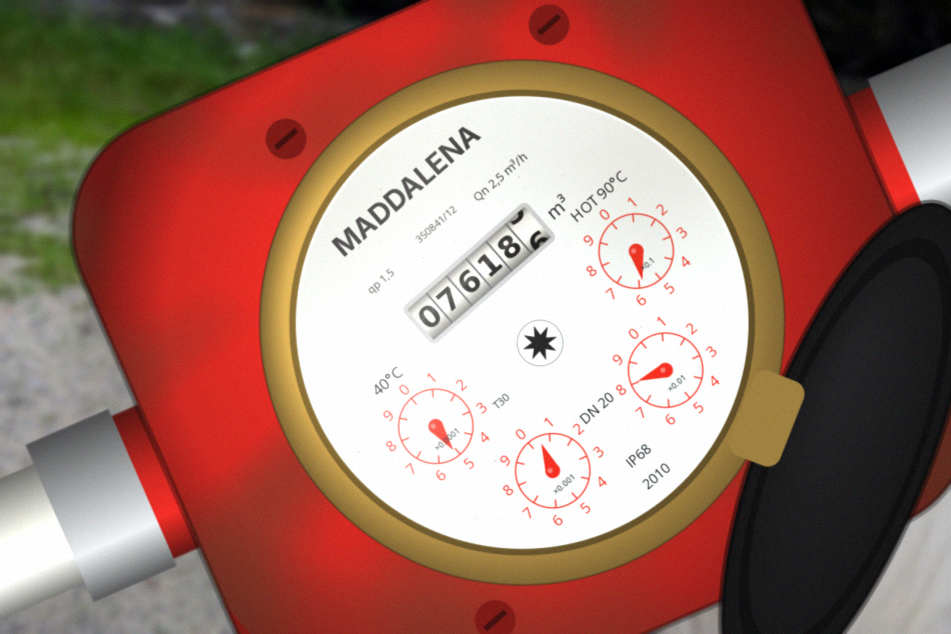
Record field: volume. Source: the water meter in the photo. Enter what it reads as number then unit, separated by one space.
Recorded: 76185.5805 m³
